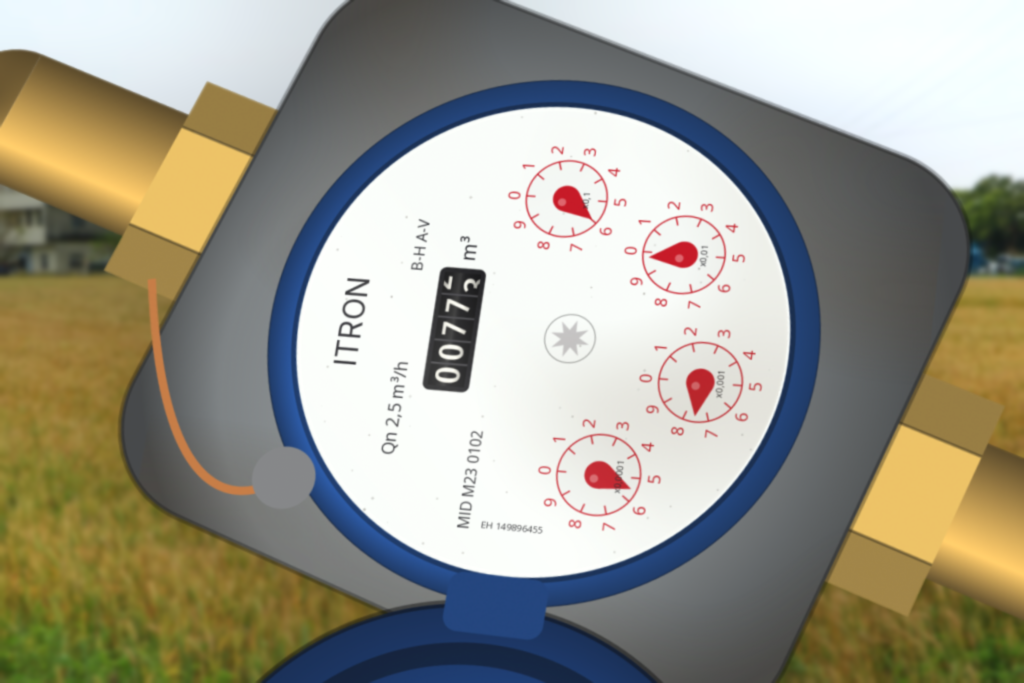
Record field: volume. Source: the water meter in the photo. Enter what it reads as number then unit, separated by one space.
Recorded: 772.5975 m³
